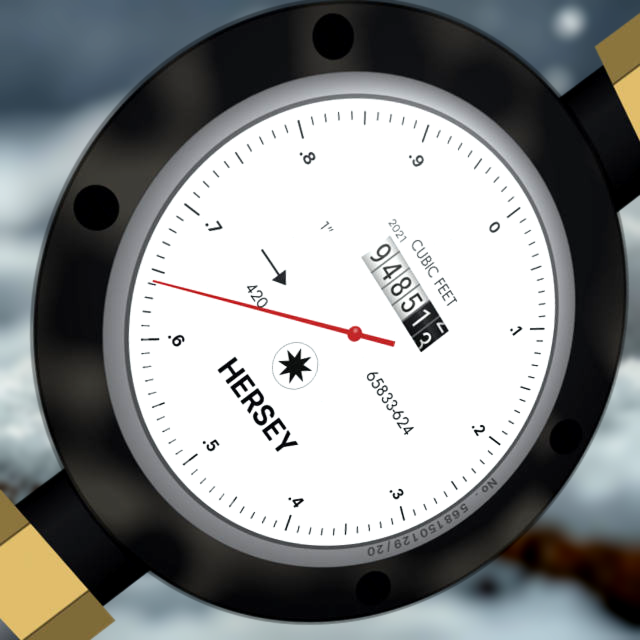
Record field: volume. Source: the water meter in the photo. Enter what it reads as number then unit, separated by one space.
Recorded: 948512.64 ft³
